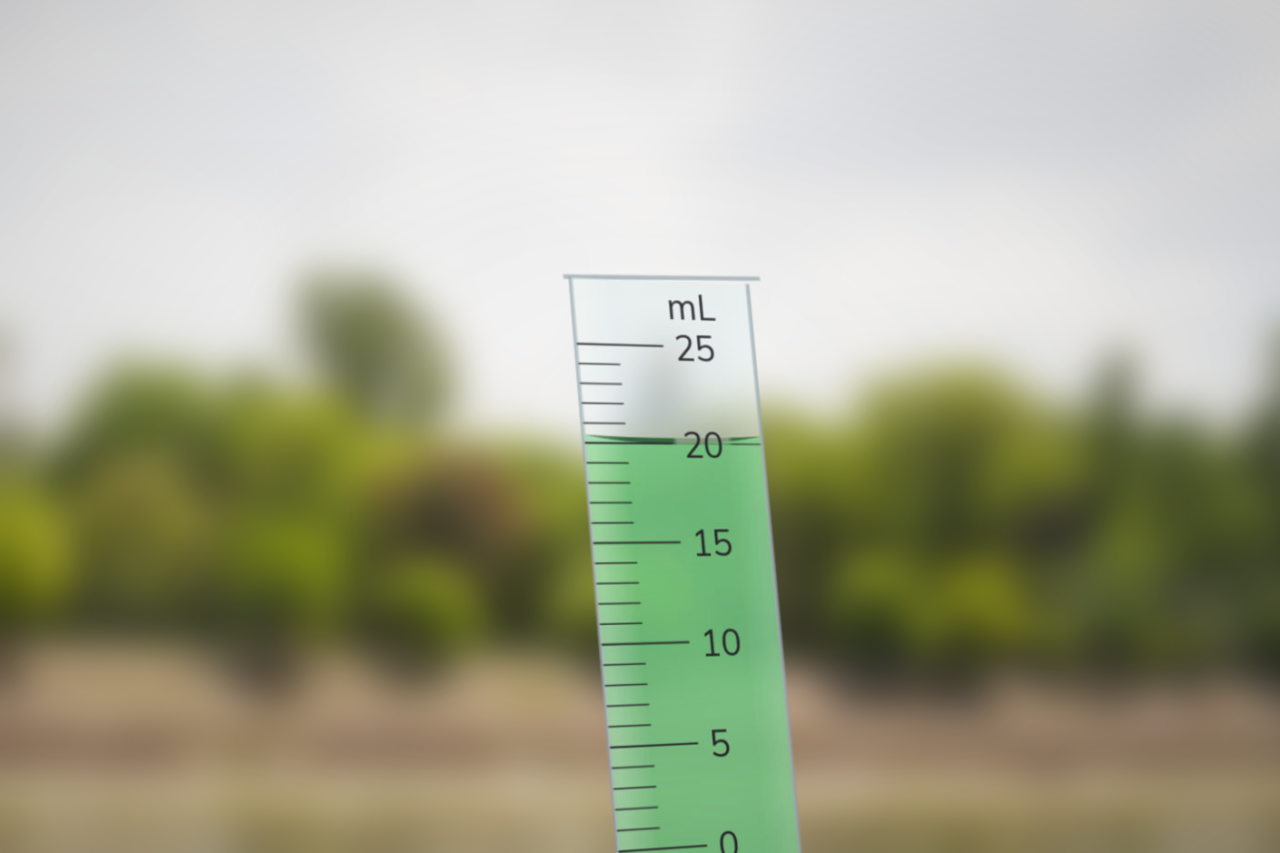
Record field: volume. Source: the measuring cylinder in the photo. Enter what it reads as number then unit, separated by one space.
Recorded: 20 mL
